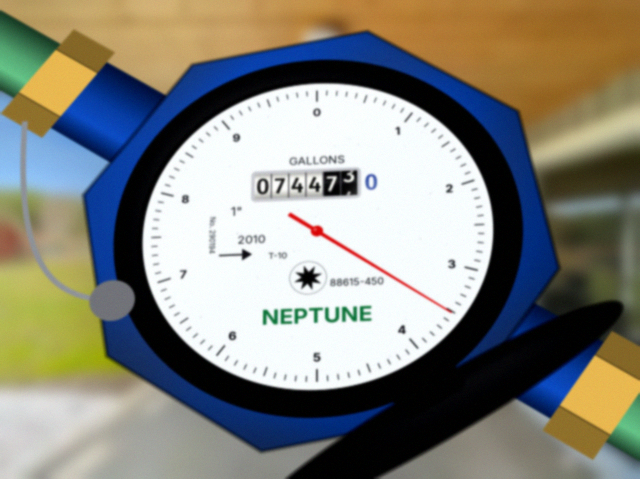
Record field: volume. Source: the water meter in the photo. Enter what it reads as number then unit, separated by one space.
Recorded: 744733.5 gal
